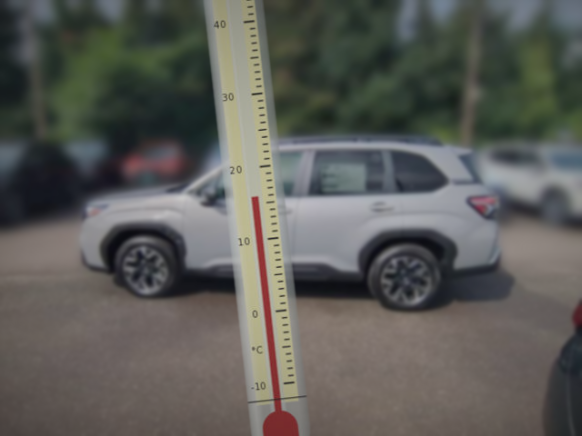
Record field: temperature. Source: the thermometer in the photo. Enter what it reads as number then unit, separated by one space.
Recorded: 16 °C
